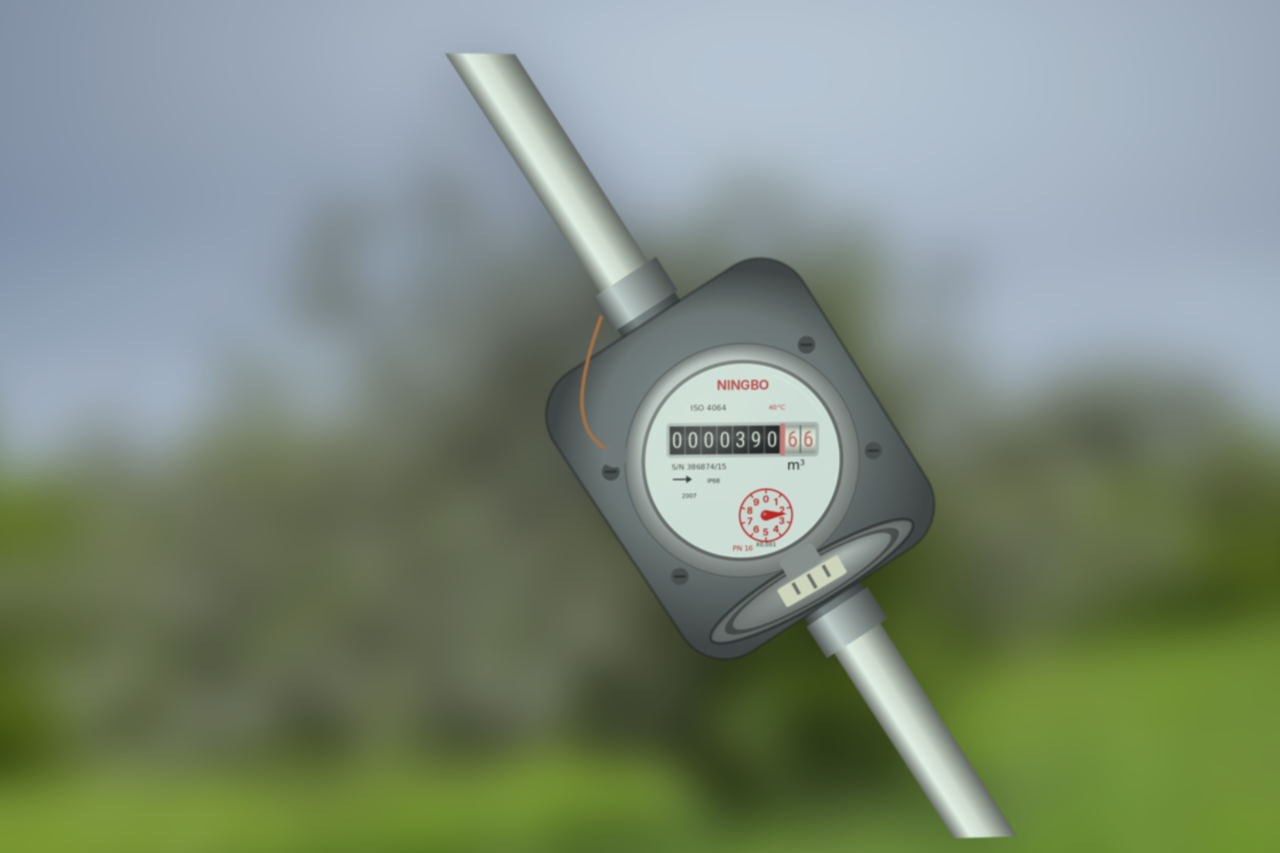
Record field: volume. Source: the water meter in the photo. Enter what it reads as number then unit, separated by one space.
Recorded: 390.662 m³
